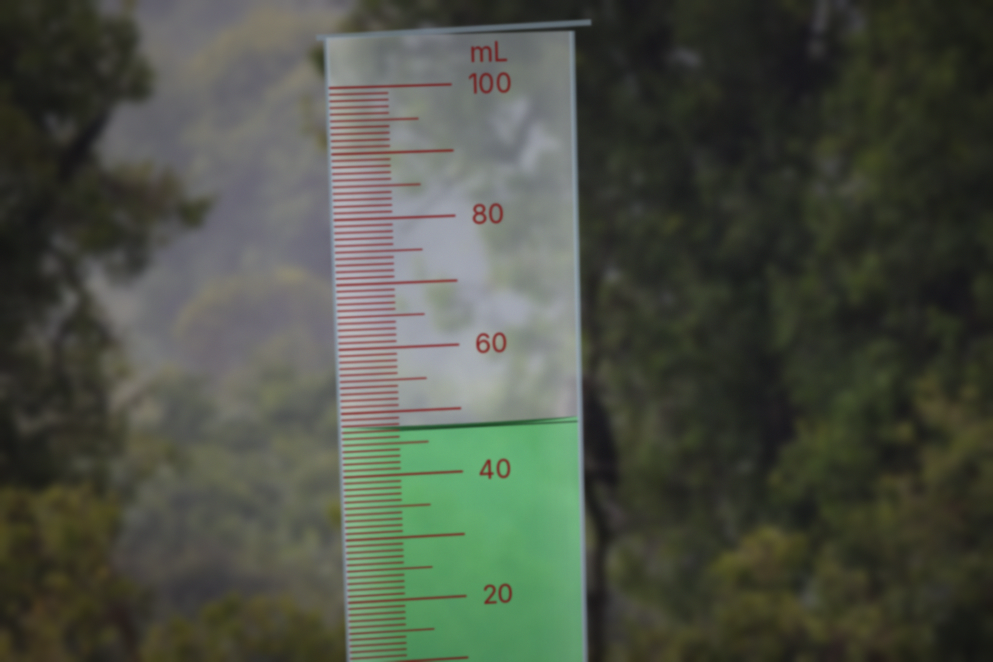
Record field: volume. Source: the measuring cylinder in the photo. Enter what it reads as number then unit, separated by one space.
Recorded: 47 mL
